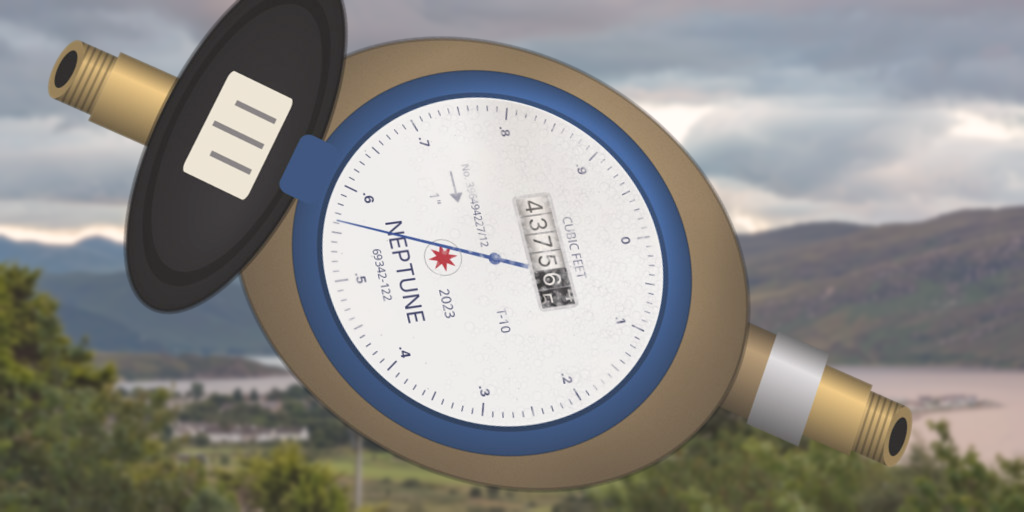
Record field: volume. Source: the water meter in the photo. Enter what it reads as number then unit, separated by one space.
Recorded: 437564.56 ft³
